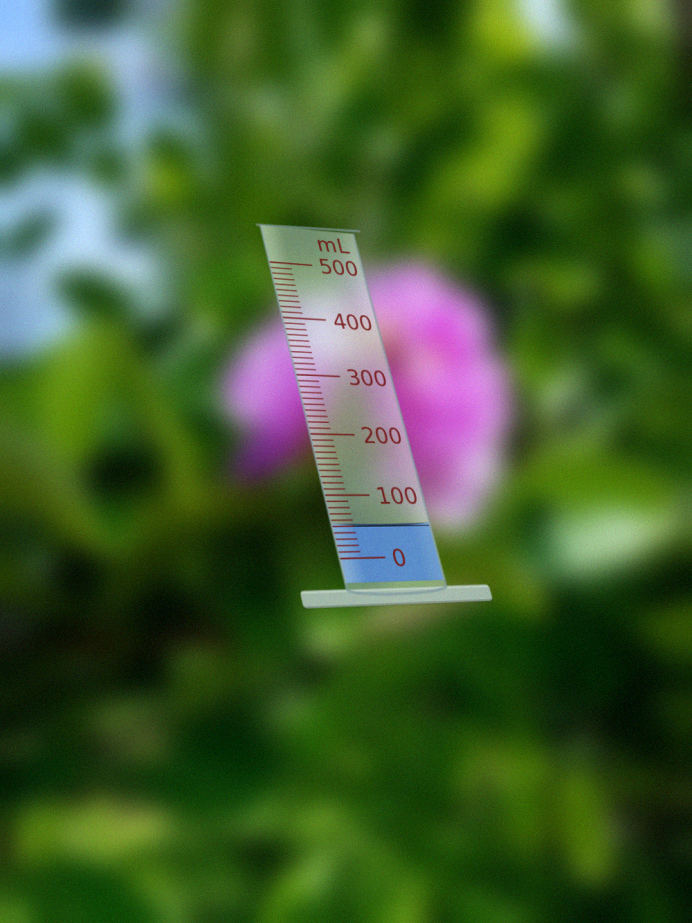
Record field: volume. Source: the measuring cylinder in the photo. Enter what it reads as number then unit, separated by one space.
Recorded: 50 mL
